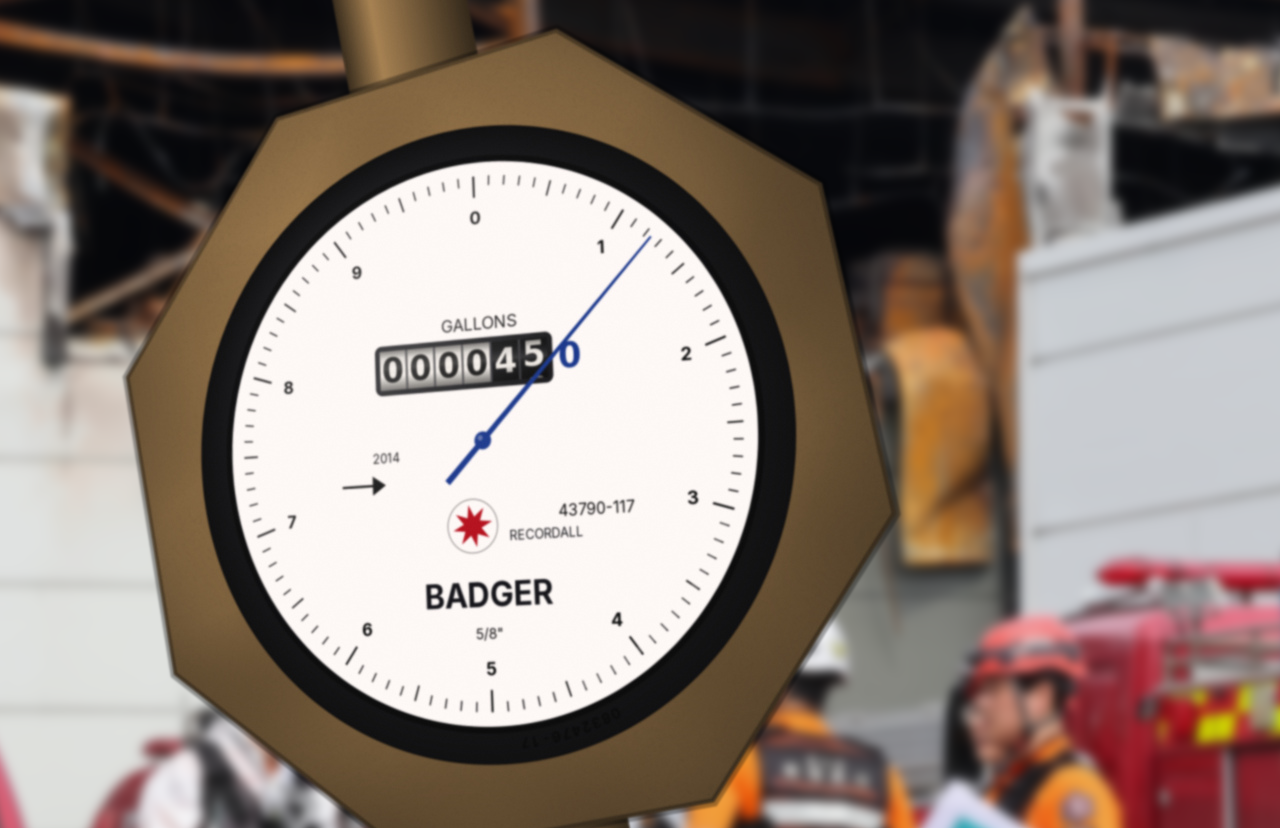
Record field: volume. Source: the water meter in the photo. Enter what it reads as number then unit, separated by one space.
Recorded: 451.2 gal
